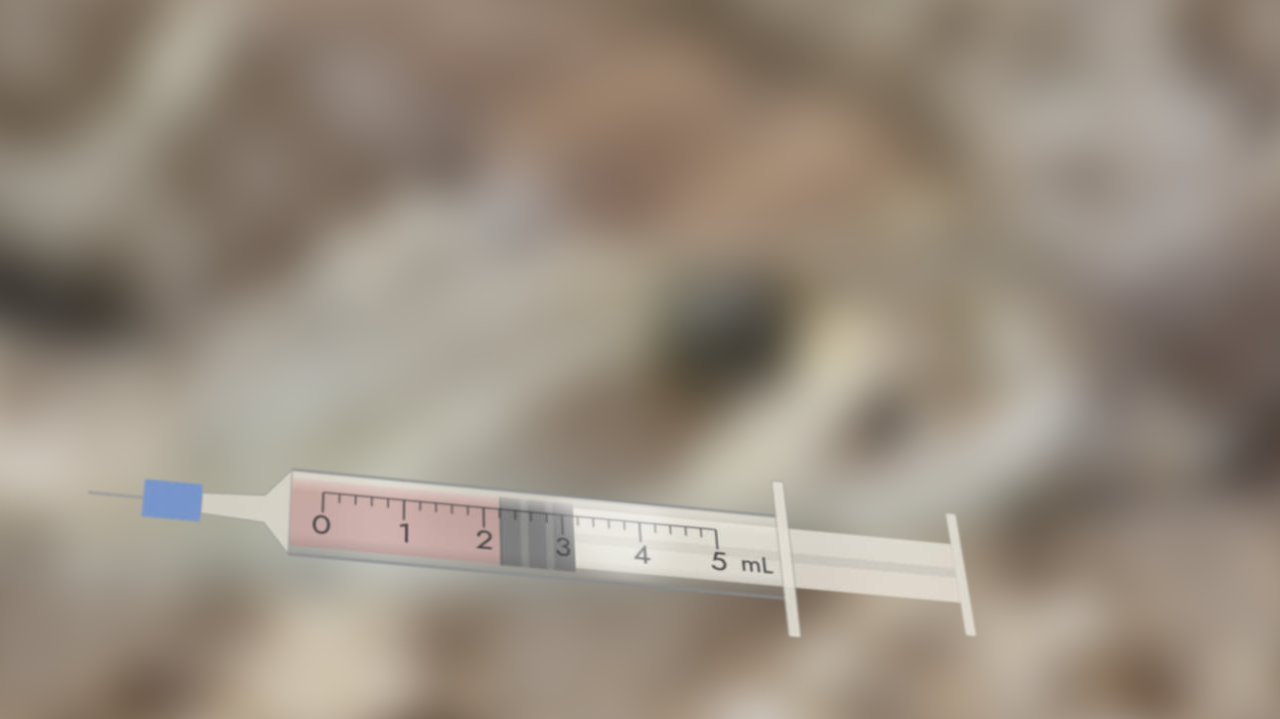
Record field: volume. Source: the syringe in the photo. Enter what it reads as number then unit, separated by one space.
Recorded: 2.2 mL
